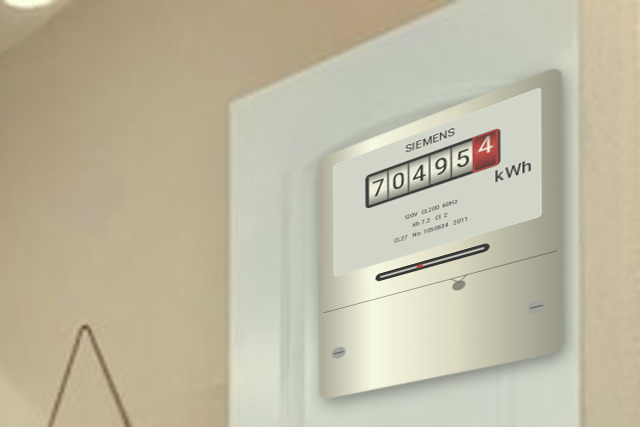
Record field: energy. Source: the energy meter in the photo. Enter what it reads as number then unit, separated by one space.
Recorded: 70495.4 kWh
